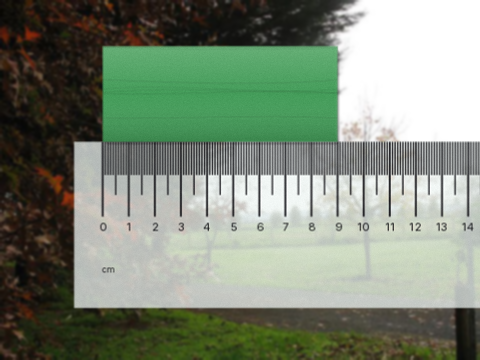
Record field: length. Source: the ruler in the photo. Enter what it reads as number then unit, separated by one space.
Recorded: 9 cm
